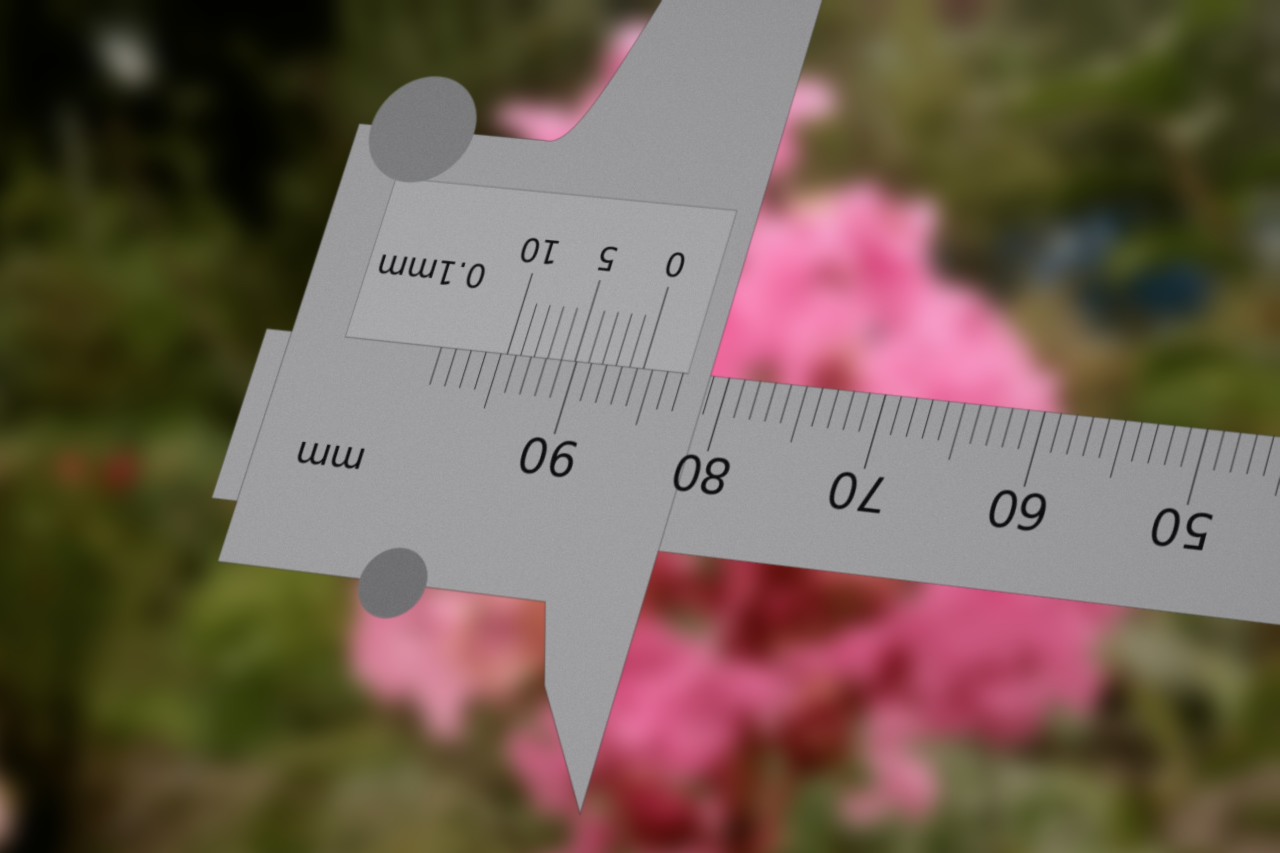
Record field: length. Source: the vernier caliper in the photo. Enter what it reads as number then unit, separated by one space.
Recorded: 85.6 mm
